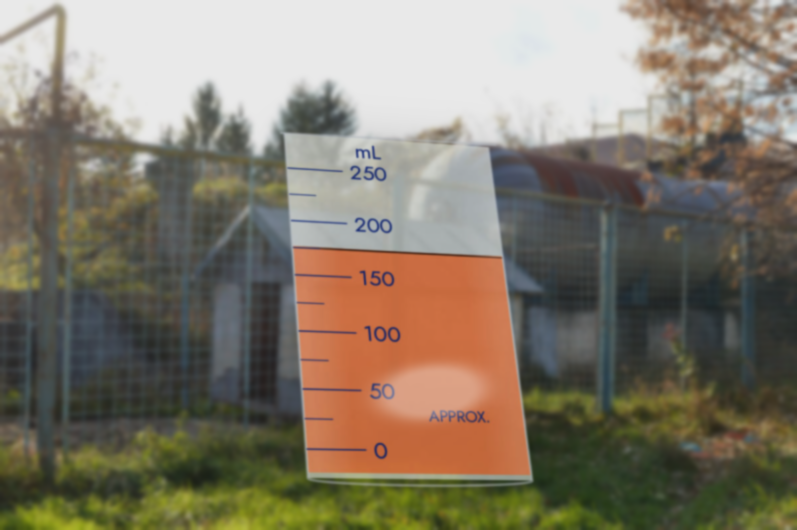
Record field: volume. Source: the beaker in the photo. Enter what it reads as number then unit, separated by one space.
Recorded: 175 mL
